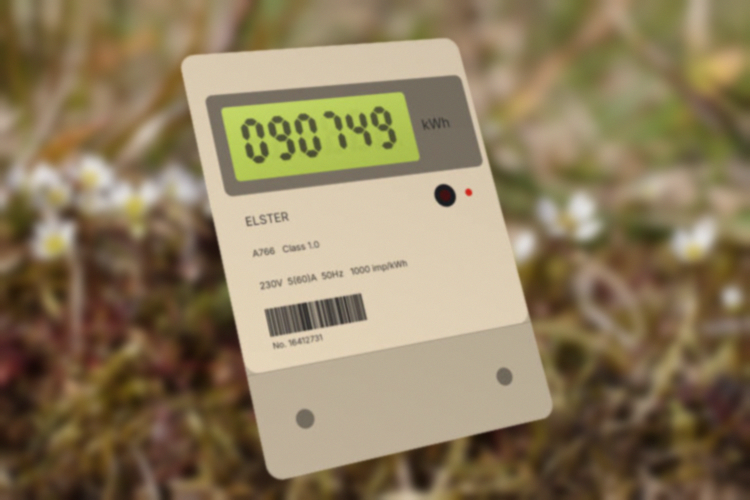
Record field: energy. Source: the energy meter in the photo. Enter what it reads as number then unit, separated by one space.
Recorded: 90749 kWh
